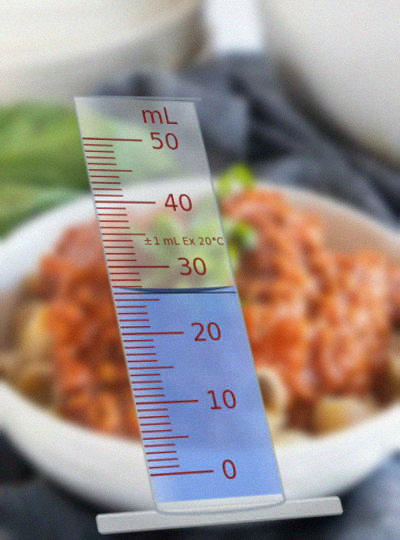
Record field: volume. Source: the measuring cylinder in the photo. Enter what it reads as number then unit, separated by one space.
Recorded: 26 mL
